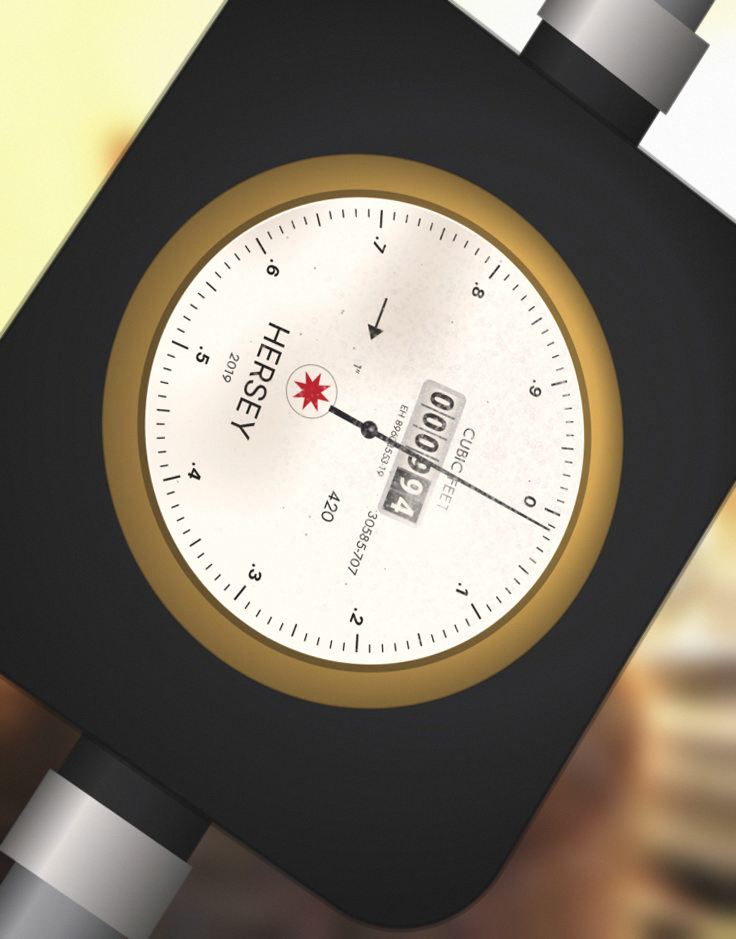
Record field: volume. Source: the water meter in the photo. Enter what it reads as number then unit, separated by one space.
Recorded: 994.01 ft³
